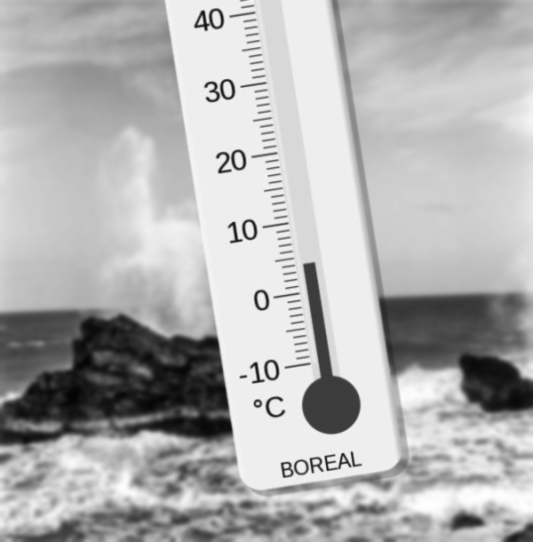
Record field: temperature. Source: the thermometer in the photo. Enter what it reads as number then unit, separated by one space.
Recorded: 4 °C
